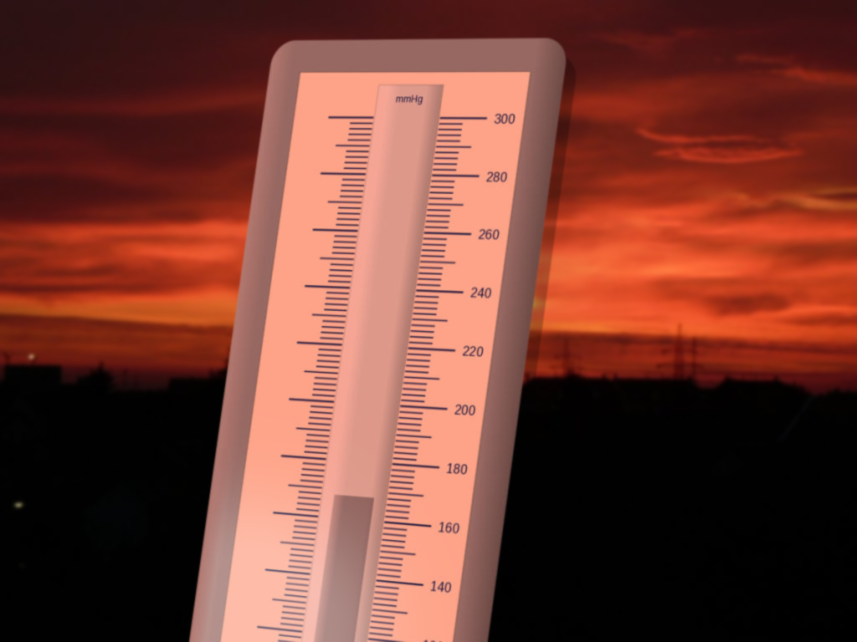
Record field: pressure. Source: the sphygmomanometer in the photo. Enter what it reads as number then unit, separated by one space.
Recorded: 168 mmHg
